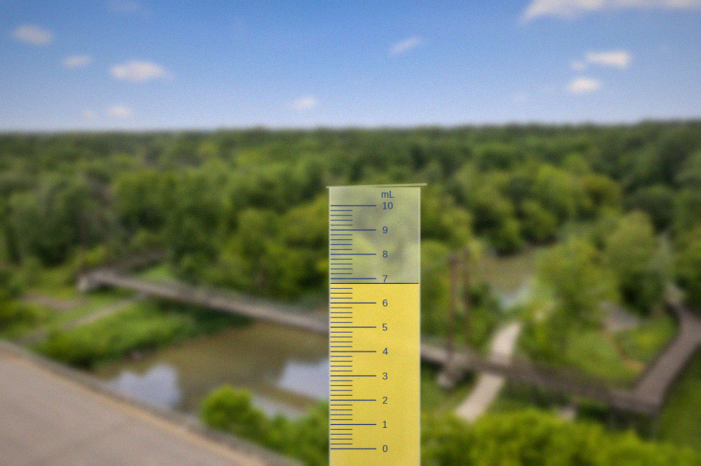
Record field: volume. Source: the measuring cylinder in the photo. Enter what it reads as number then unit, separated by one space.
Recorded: 6.8 mL
